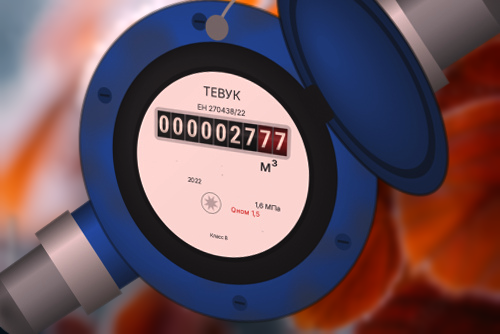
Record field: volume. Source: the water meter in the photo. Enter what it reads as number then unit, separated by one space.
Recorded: 27.77 m³
